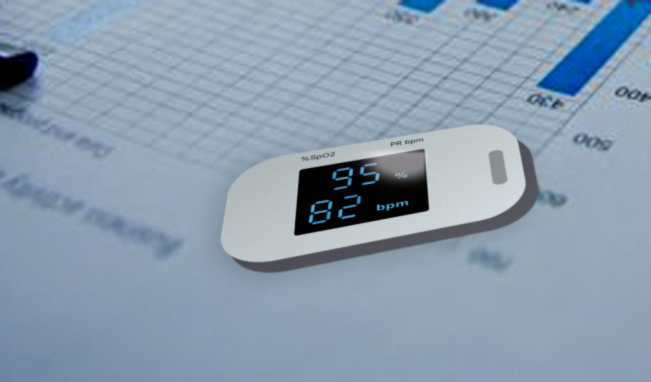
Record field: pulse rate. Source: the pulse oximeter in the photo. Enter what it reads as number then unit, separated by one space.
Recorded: 82 bpm
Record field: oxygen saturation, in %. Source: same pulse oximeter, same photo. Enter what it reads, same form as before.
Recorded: 95 %
